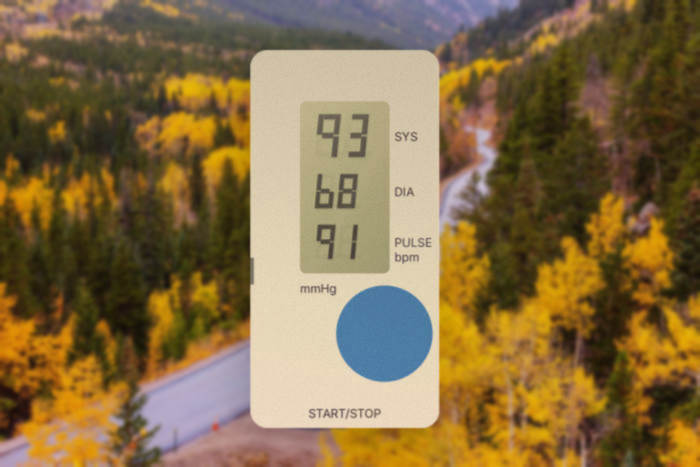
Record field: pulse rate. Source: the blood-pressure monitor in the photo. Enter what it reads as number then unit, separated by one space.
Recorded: 91 bpm
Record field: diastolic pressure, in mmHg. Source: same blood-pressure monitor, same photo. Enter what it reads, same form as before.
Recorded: 68 mmHg
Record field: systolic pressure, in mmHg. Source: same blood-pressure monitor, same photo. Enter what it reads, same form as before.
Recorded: 93 mmHg
